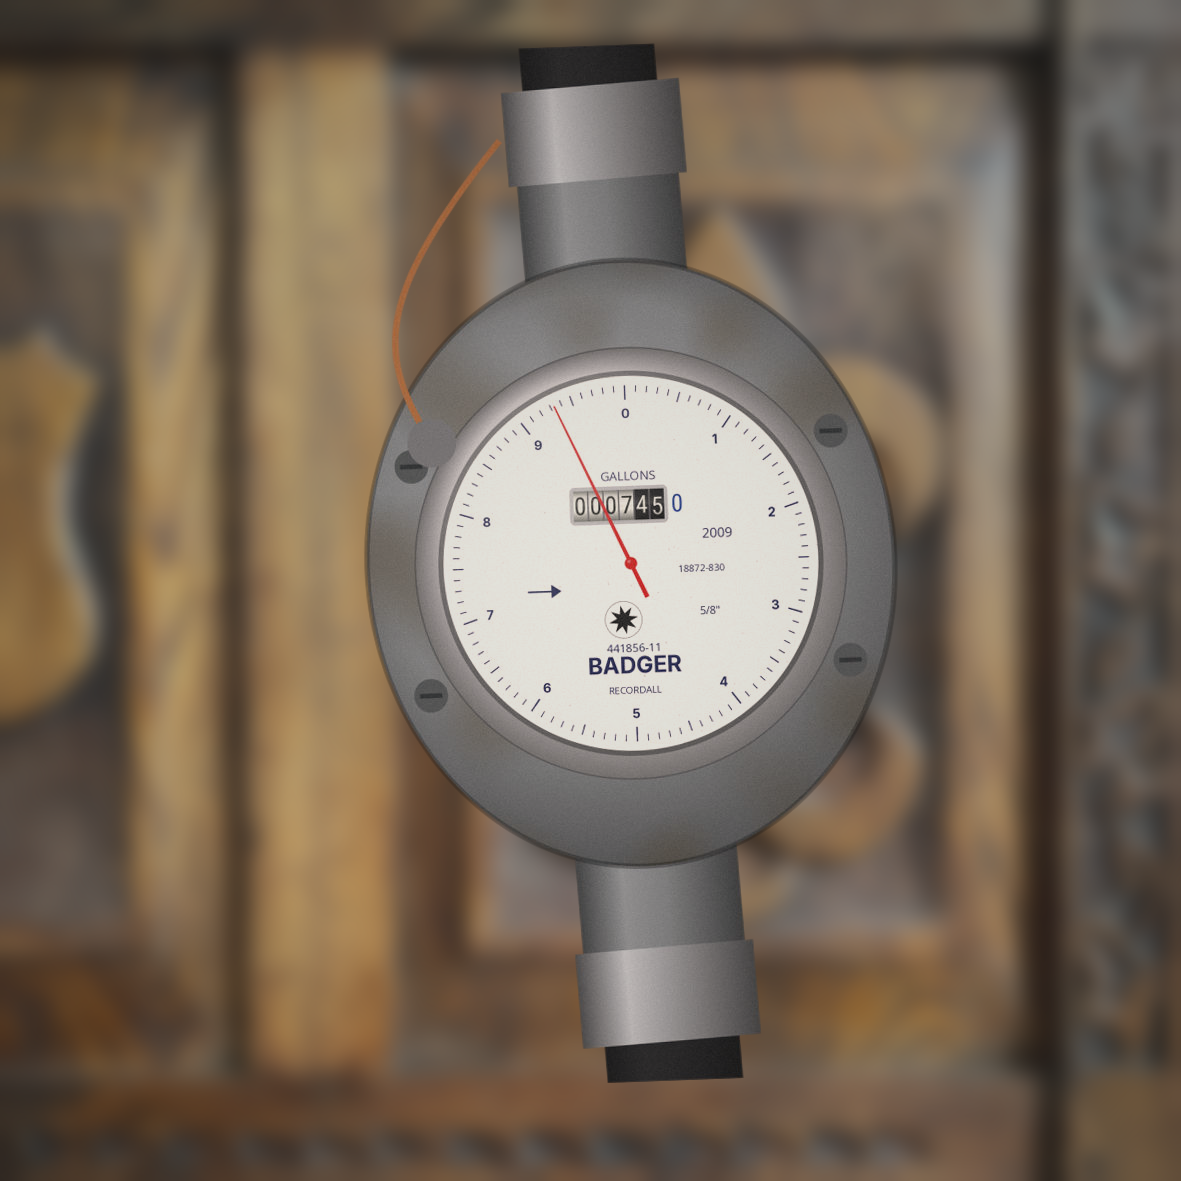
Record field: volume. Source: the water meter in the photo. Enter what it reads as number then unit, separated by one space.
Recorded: 7449.3 gal
